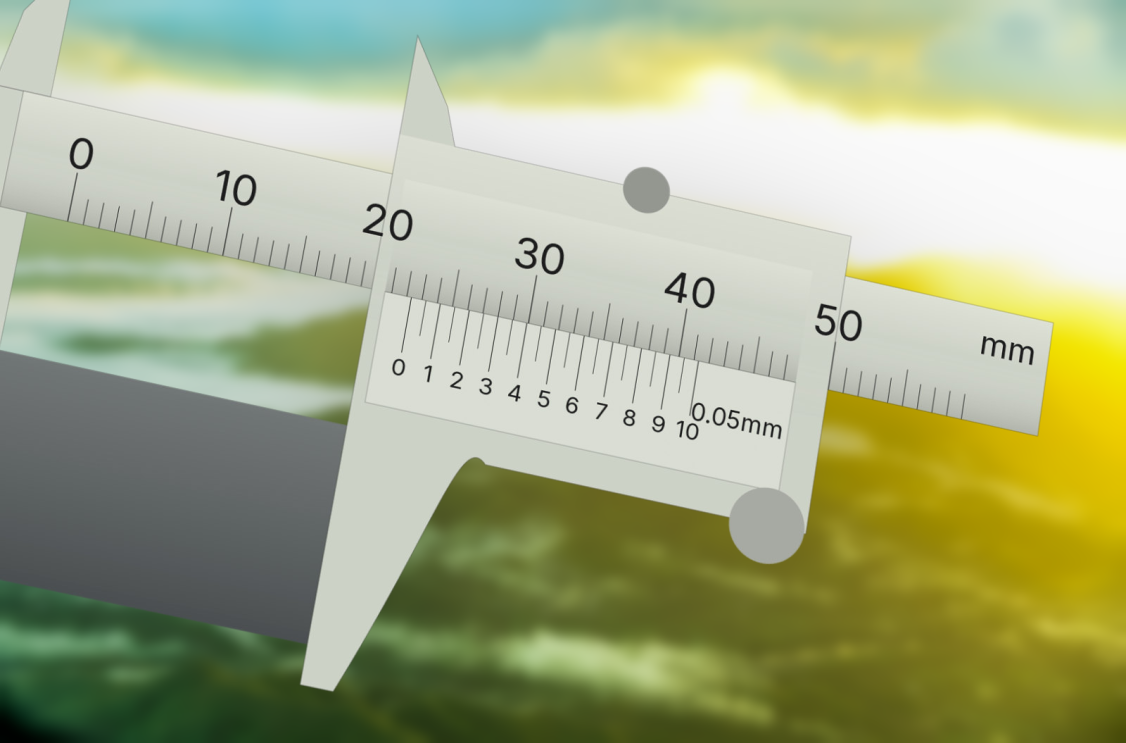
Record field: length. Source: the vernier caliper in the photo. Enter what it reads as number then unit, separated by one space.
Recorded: 22.3 mm
